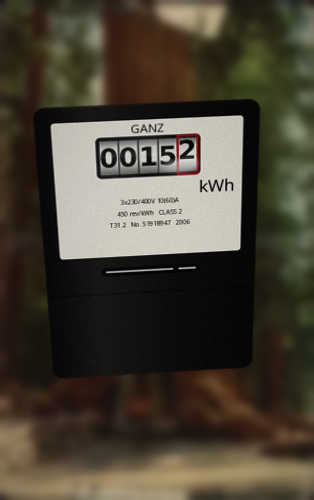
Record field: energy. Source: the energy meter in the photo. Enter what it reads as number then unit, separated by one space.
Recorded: 15.2 kWh
